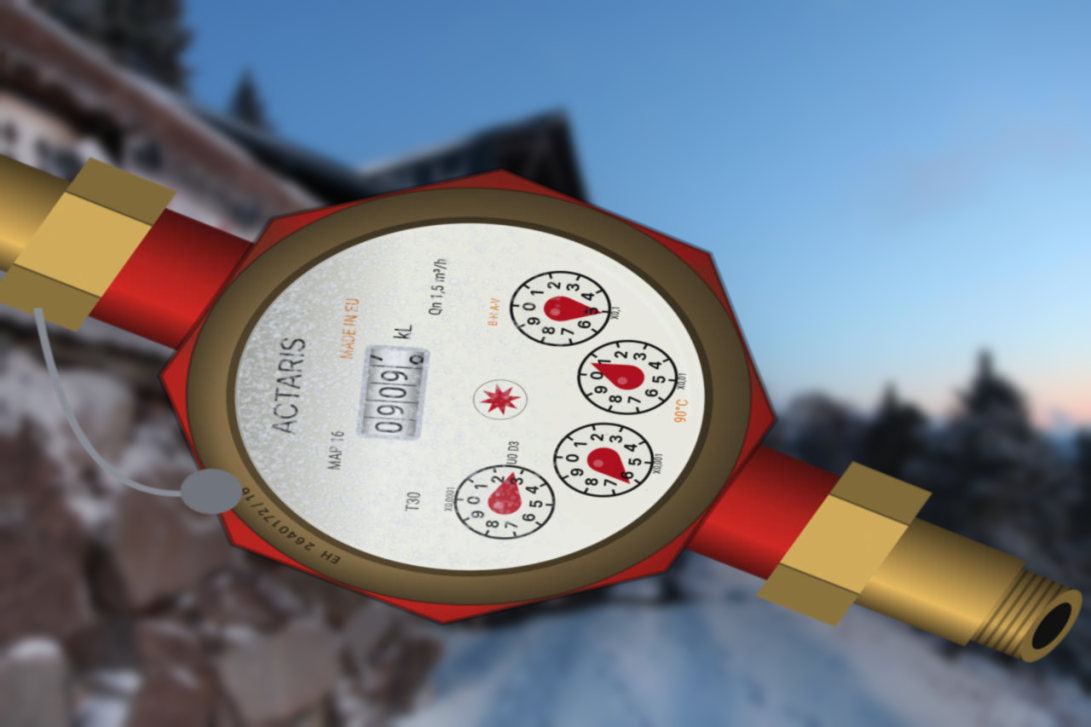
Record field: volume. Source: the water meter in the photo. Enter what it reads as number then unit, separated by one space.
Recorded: 9097.5062 kL
